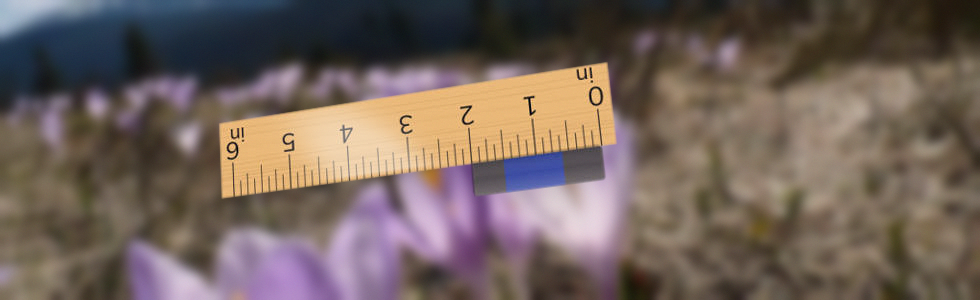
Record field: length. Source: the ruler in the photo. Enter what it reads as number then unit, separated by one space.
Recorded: 2 in
